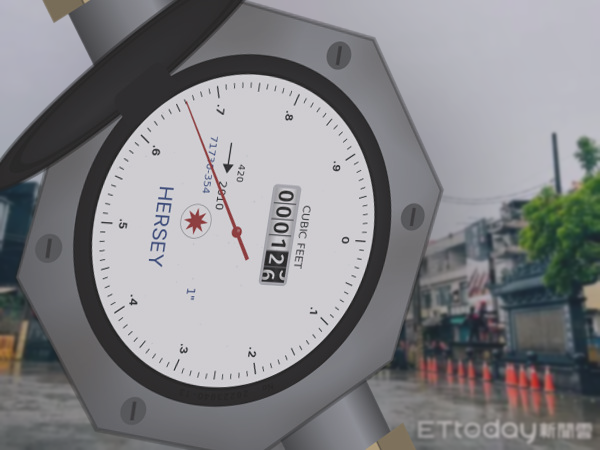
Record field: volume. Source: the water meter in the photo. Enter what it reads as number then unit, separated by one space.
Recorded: 125.66 ft³
